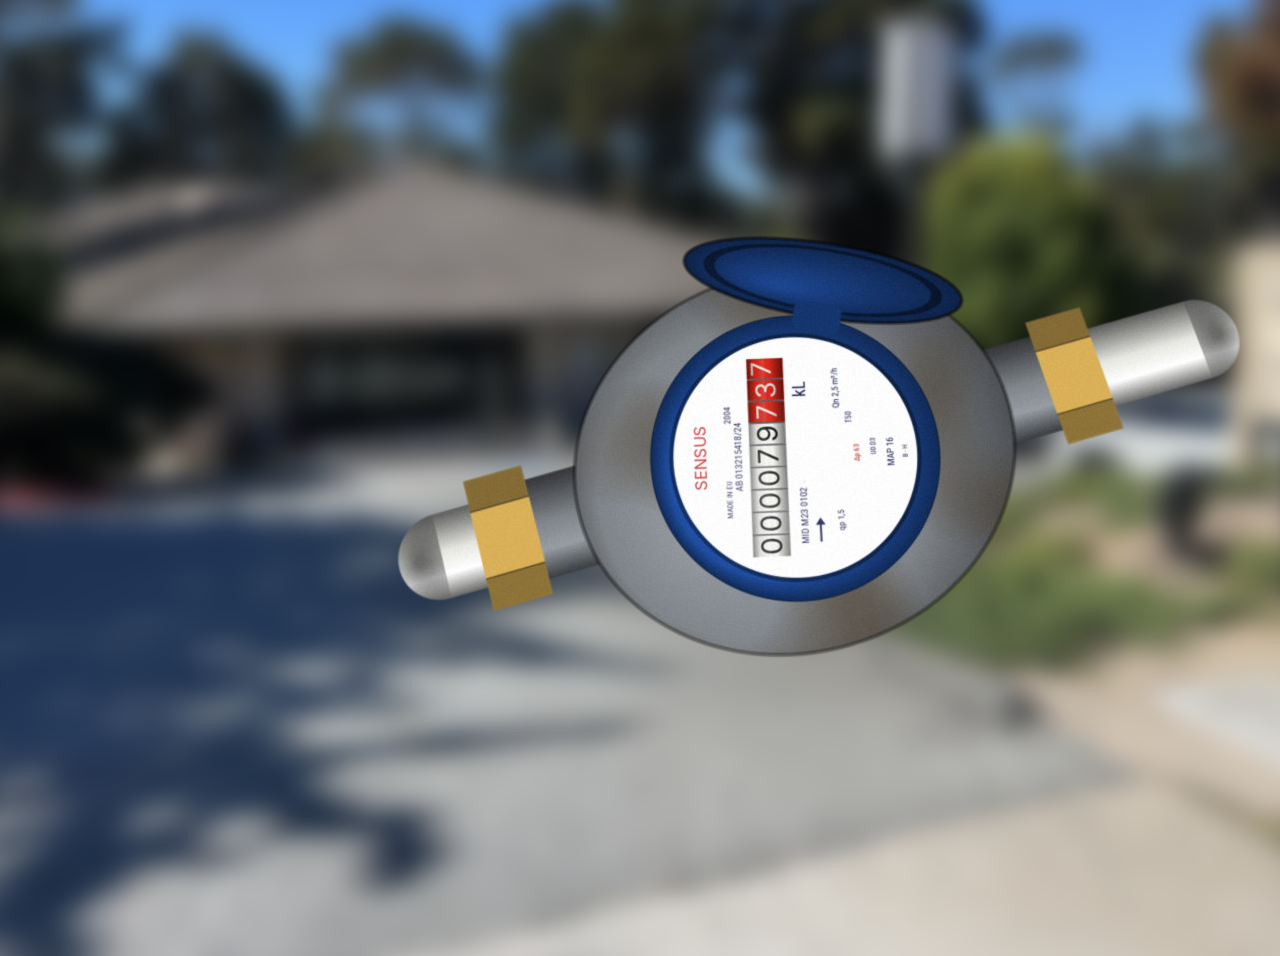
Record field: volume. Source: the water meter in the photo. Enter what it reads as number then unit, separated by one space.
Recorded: 79.737 kL
